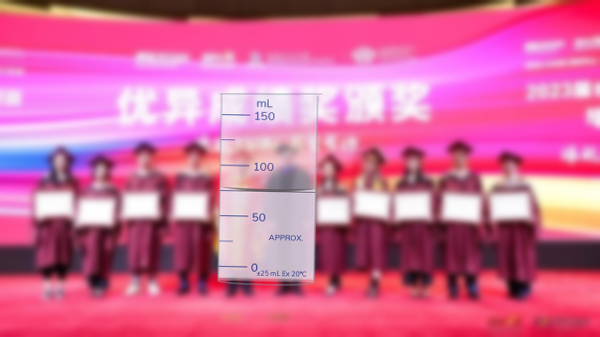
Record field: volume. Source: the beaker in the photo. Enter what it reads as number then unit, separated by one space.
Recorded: 75 mL
